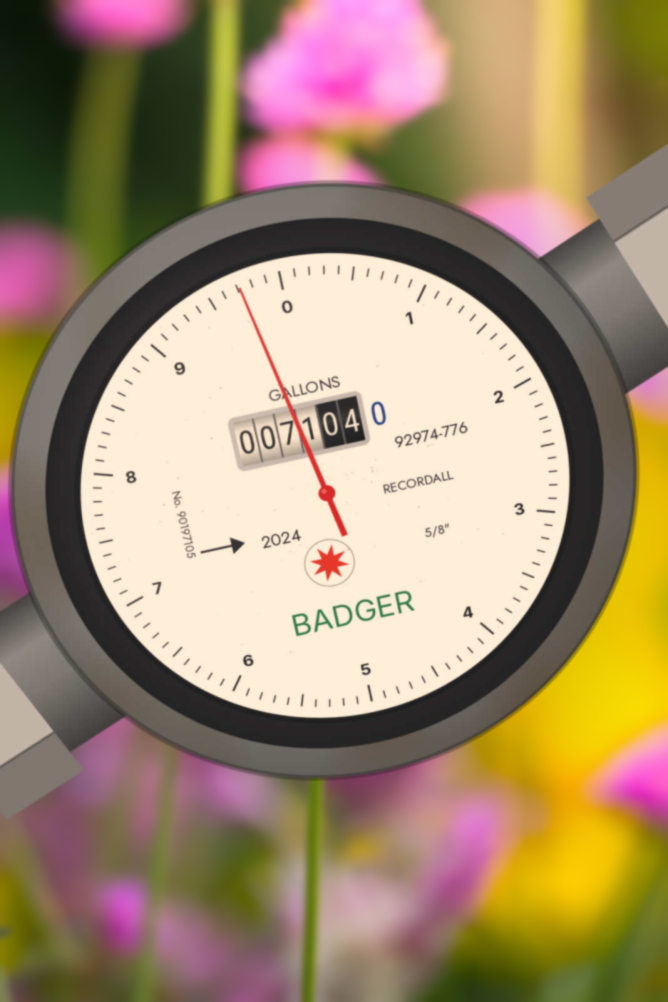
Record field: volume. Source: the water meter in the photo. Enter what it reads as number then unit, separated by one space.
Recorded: 71039.7 gal
